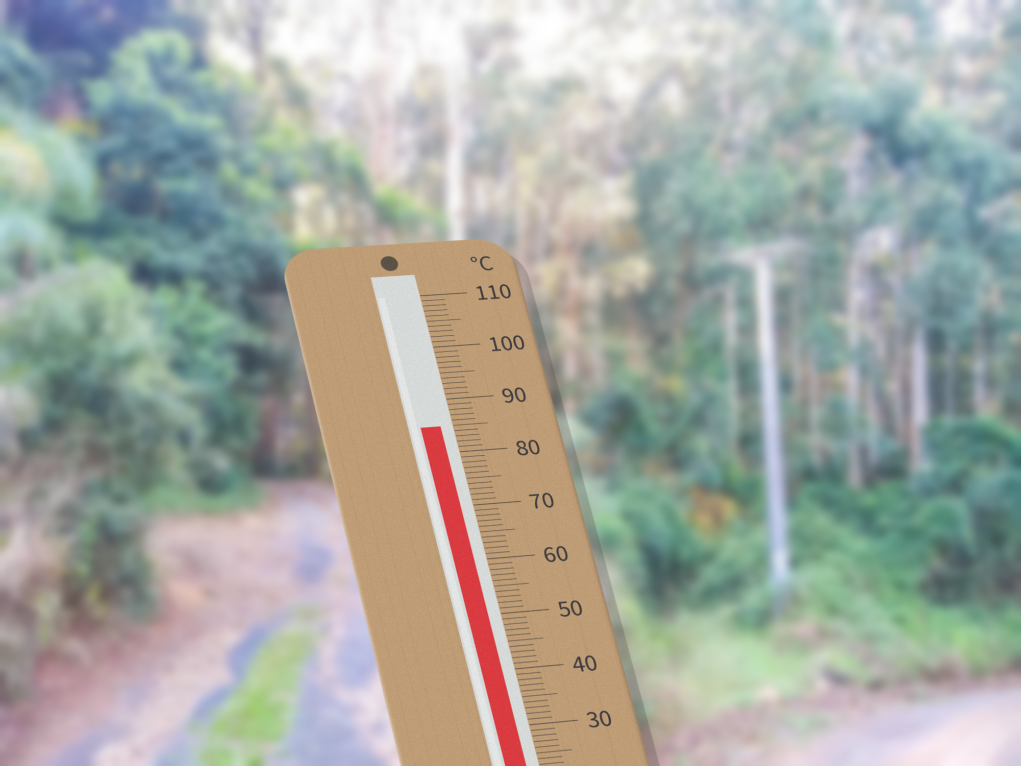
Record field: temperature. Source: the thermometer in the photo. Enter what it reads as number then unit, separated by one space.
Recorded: 85 °C
